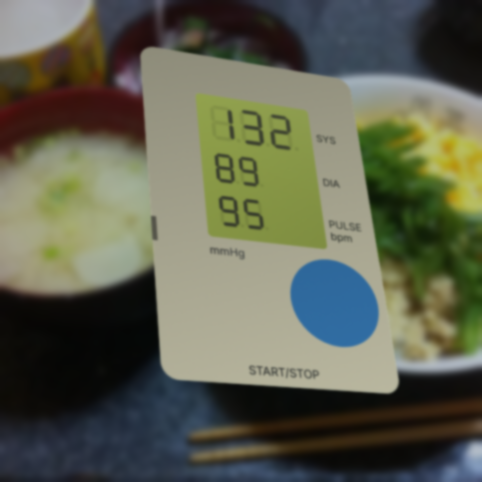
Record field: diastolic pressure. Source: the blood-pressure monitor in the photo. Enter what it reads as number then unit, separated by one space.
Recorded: 89 mmHg
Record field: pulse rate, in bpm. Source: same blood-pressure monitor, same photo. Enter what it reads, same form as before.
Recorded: 95 bpm
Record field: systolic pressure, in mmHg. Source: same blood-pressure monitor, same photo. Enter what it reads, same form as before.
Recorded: 132 mmHg
